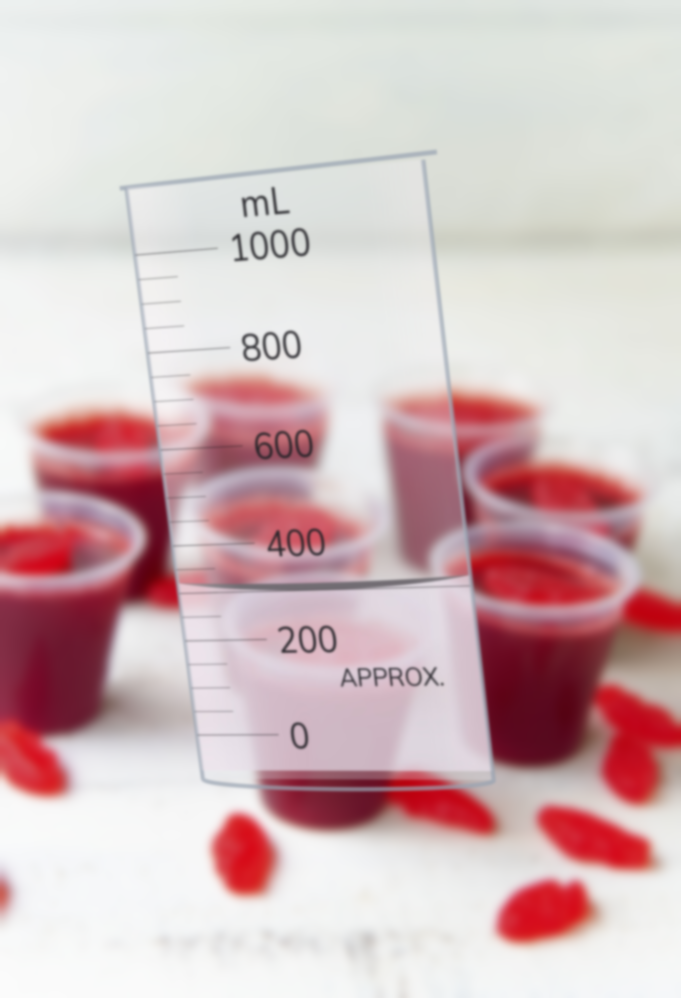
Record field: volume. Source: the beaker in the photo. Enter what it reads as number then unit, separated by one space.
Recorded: 300 mL
